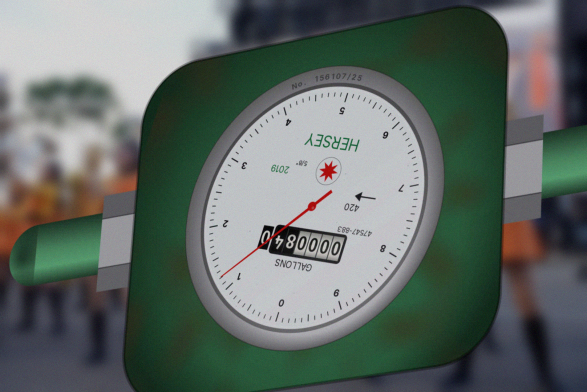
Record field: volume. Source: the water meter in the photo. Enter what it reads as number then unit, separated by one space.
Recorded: 841.2 gal
